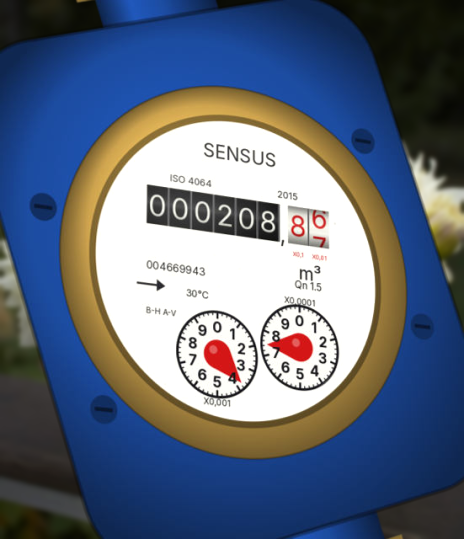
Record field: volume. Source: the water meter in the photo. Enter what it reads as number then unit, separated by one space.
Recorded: 208.8637 m³
